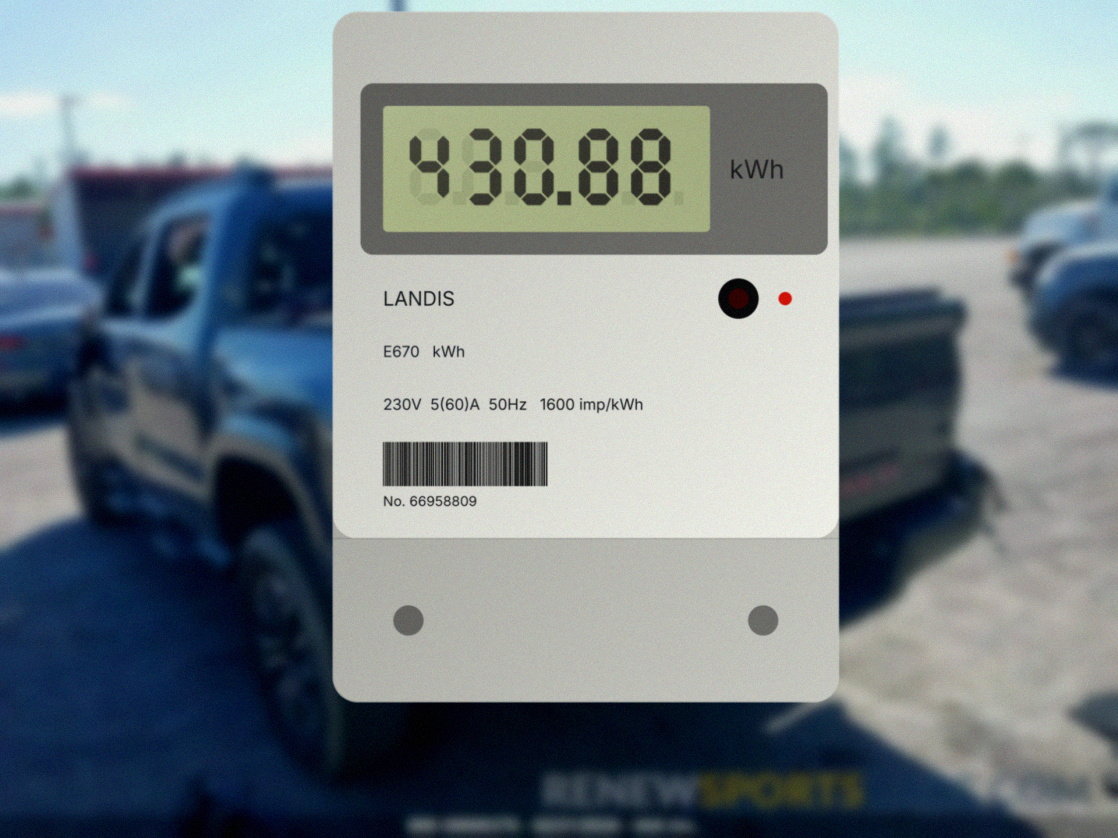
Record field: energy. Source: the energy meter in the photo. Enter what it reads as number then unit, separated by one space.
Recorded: 430.88 kWh
